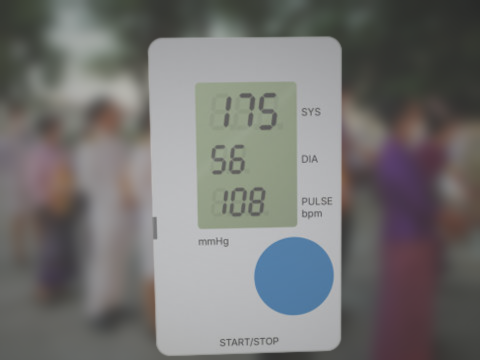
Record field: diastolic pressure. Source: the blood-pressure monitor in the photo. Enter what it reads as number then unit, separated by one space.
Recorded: 56 mmHg
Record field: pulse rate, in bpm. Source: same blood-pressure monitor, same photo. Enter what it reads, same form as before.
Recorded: 108 bpm
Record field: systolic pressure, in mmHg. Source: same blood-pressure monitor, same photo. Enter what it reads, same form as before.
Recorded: 175 mmHg
